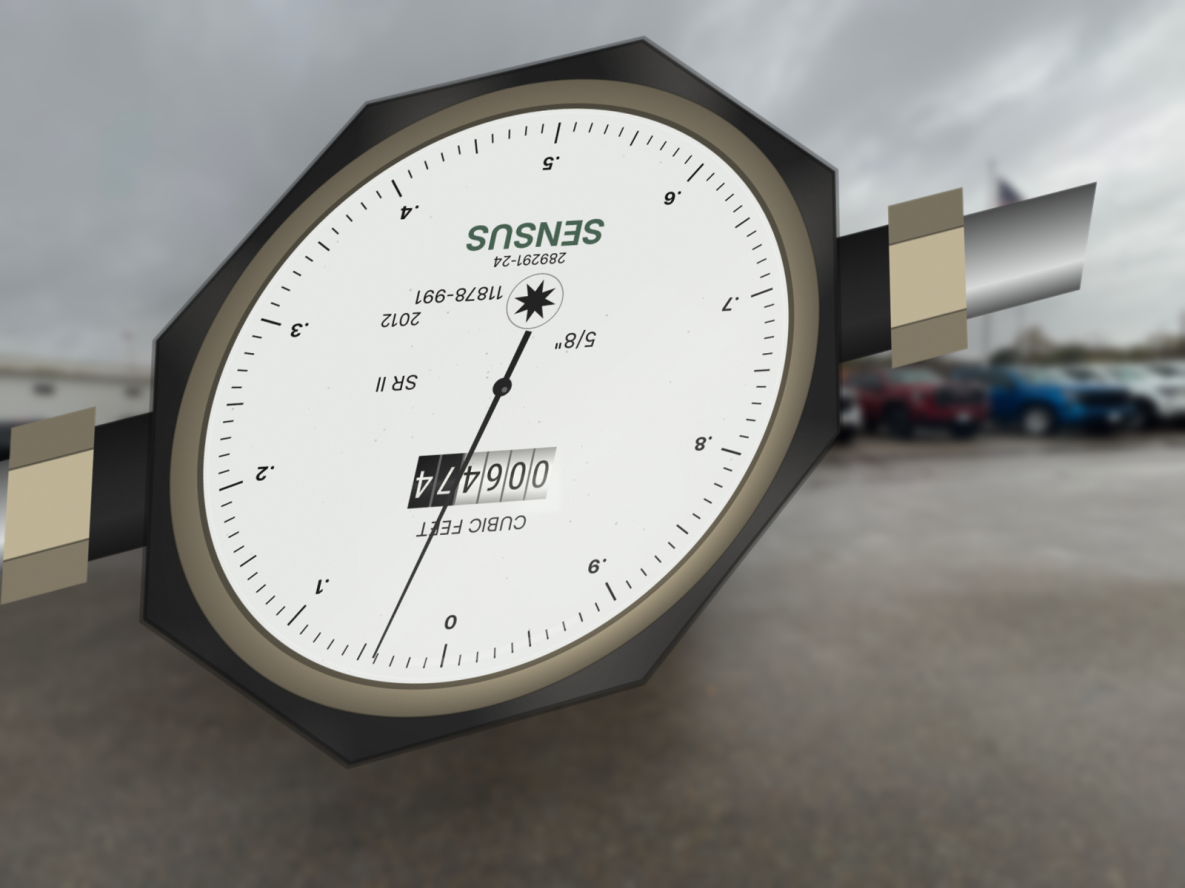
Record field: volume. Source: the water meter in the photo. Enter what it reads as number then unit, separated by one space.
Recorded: 6474.04 ft³
